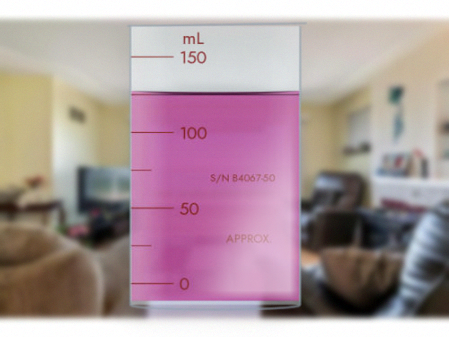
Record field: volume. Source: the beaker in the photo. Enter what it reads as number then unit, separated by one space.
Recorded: 125 mL
